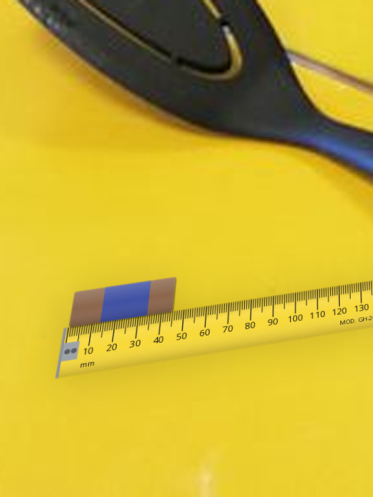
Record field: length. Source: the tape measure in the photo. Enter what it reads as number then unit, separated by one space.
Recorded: 45 mm
